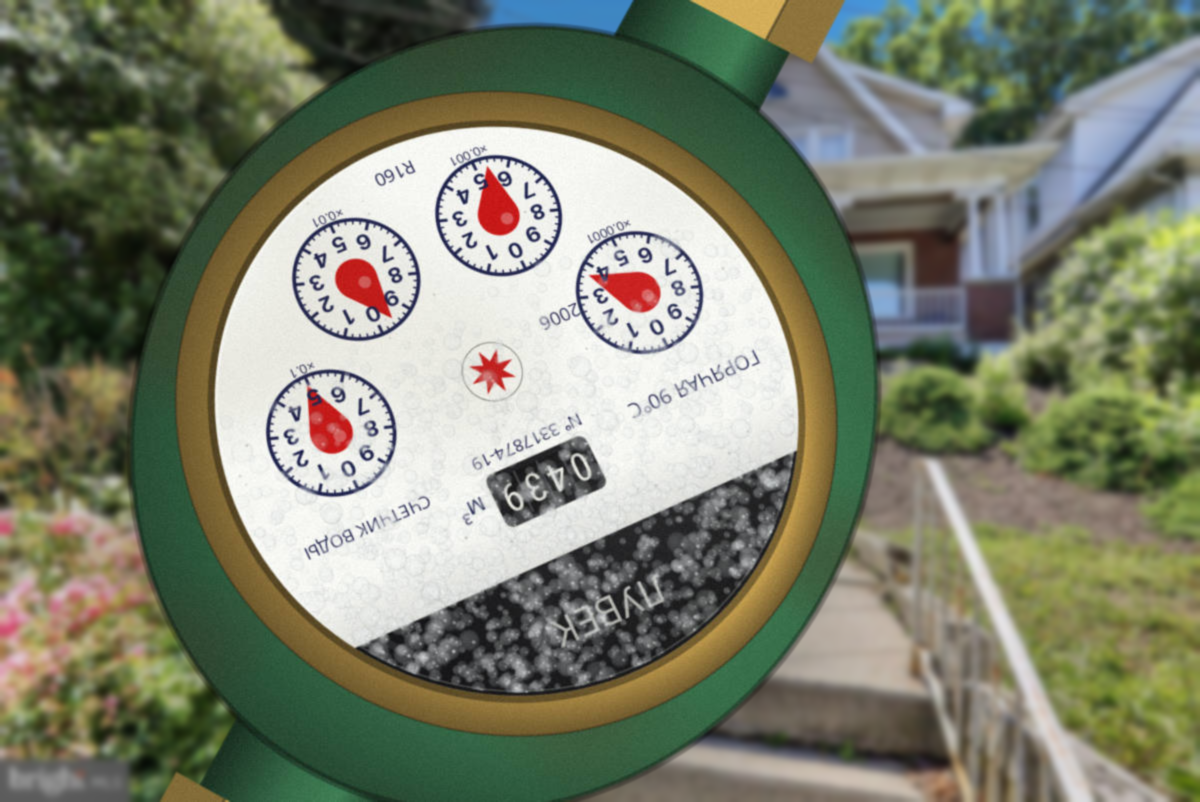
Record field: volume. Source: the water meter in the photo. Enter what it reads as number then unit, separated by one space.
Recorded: 439.4953 m³
